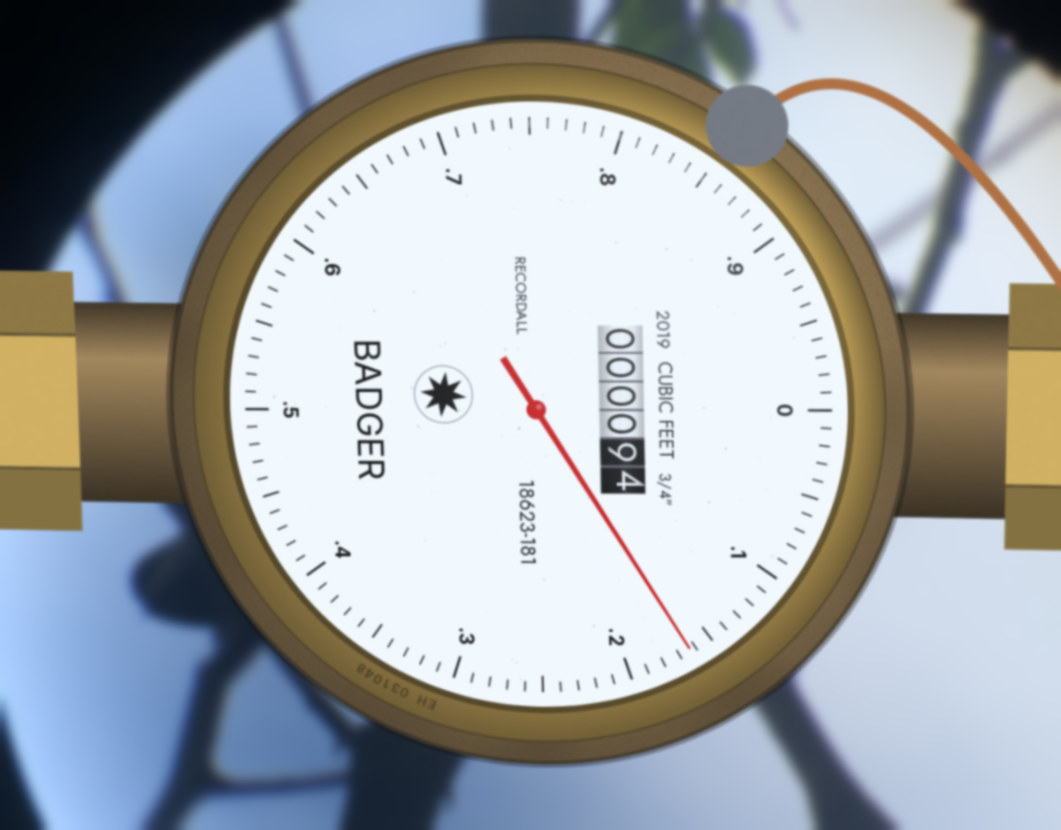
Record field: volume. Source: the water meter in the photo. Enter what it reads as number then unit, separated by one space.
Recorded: 94.16 ft³
